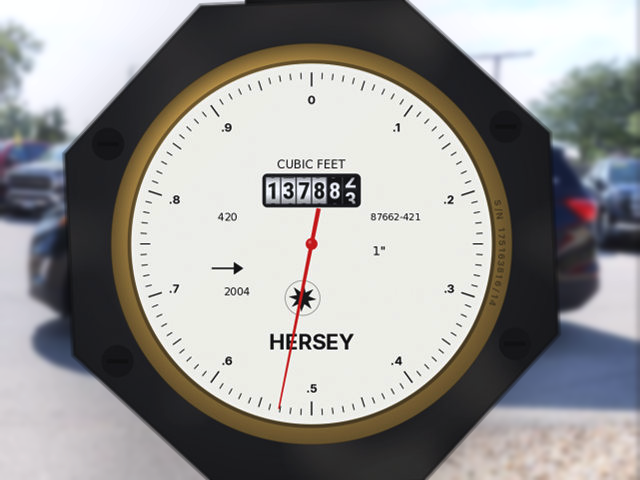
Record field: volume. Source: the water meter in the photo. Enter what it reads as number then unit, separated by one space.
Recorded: 137882.53 ft³
